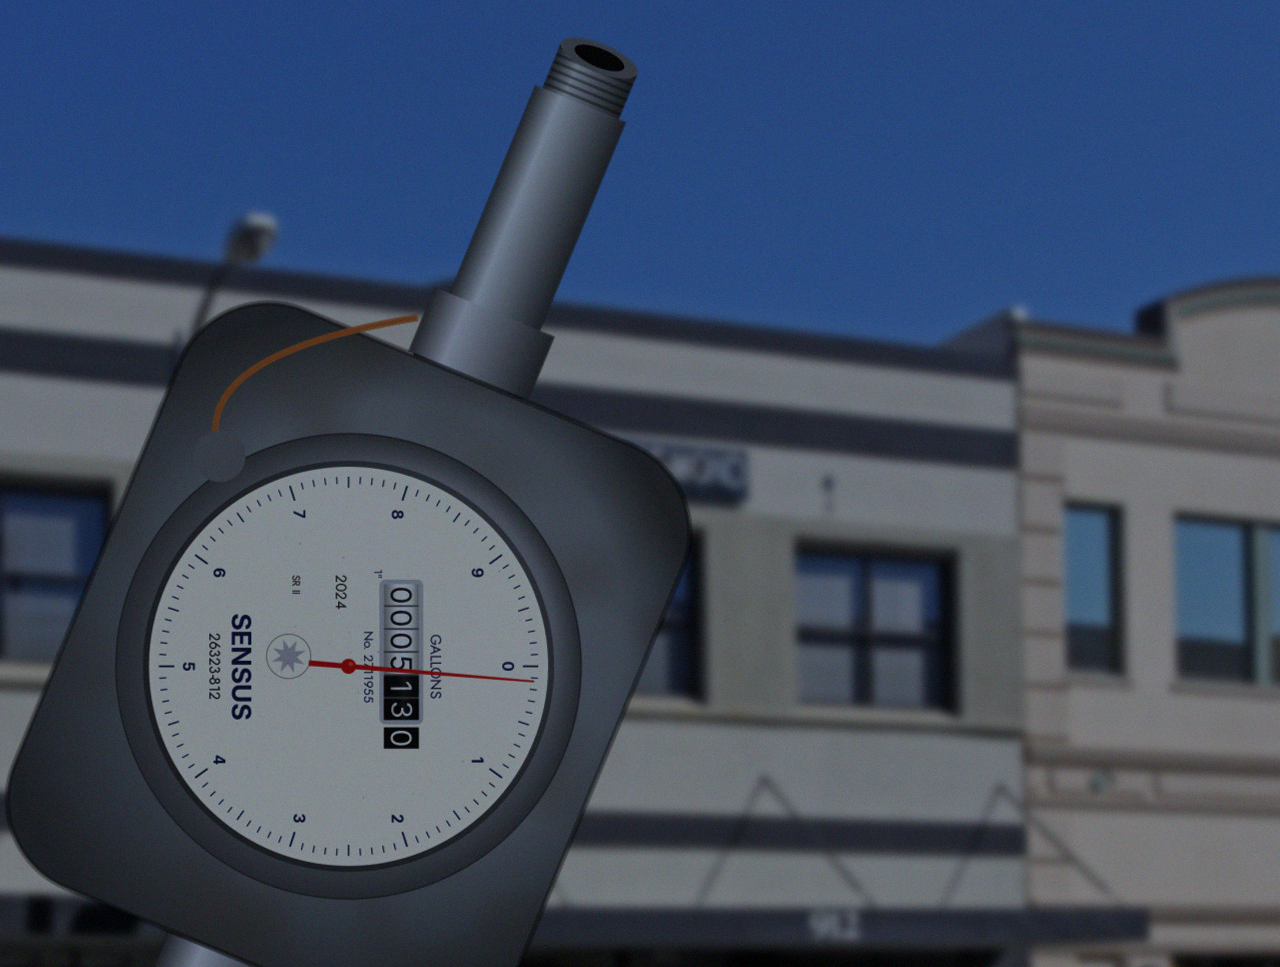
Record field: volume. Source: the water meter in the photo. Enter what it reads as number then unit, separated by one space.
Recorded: 5130.1 gal
